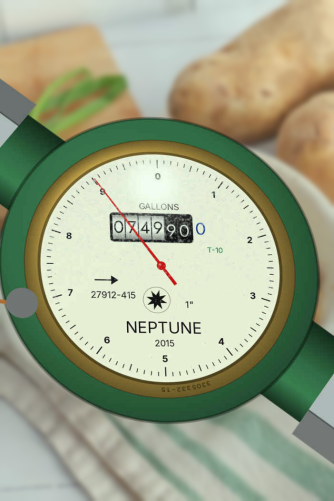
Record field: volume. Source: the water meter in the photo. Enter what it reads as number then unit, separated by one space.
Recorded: 749899.0 gal
